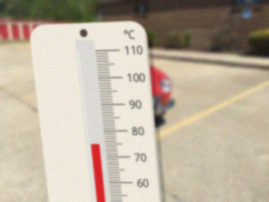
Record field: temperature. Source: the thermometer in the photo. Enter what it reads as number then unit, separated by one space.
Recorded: 75 °C
